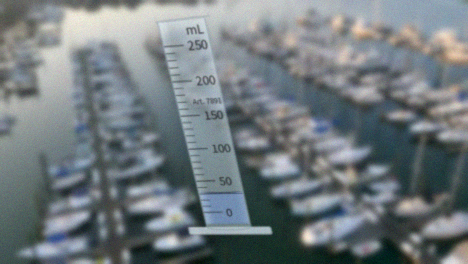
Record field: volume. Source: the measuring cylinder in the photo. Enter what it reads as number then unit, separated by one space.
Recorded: 30 mL
